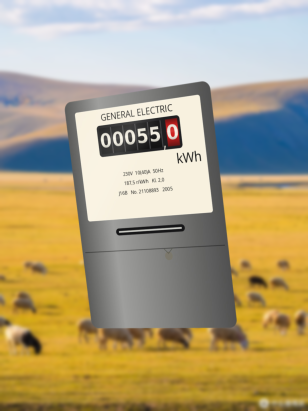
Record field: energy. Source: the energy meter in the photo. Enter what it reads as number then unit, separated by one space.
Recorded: 55.0 kWh
